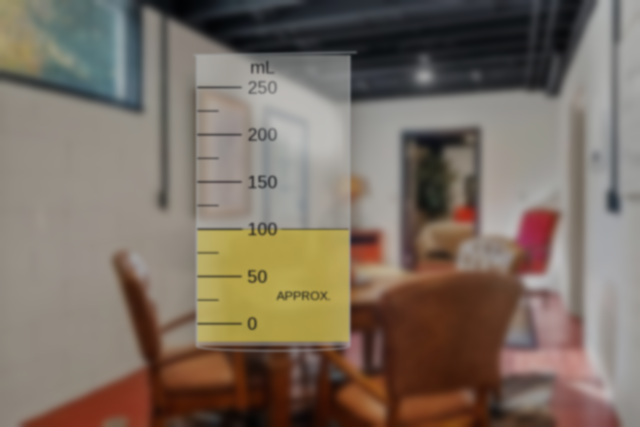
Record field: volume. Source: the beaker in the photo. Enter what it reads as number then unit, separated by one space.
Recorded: 100 mL
